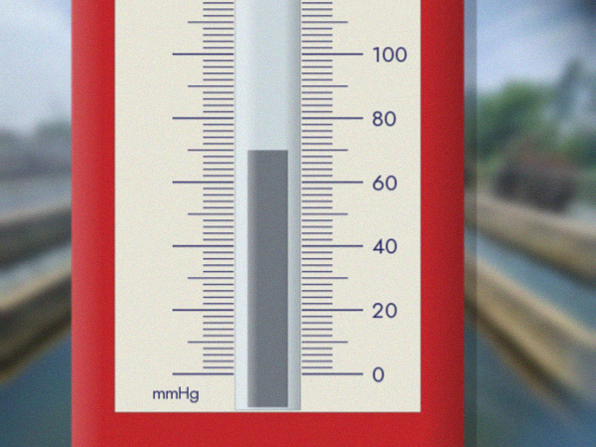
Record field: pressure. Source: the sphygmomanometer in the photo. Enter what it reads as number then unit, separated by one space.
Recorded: 70 mmHg
